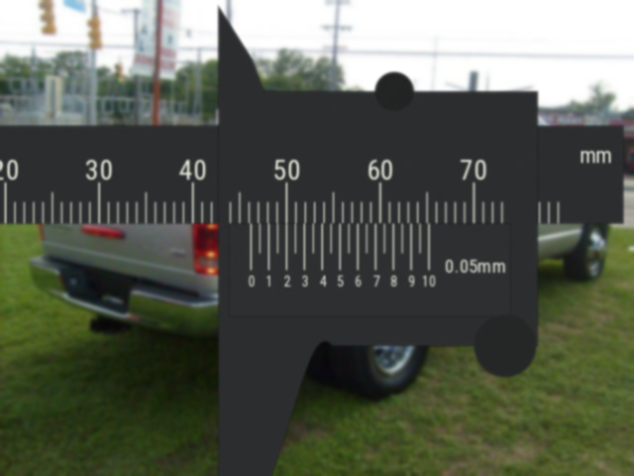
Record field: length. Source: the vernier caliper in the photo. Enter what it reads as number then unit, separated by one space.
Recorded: 46.2 mm
